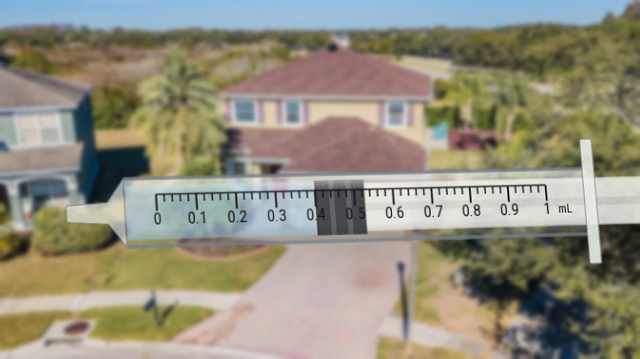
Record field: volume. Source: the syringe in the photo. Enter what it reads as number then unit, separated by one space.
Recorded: 0.4 mL
